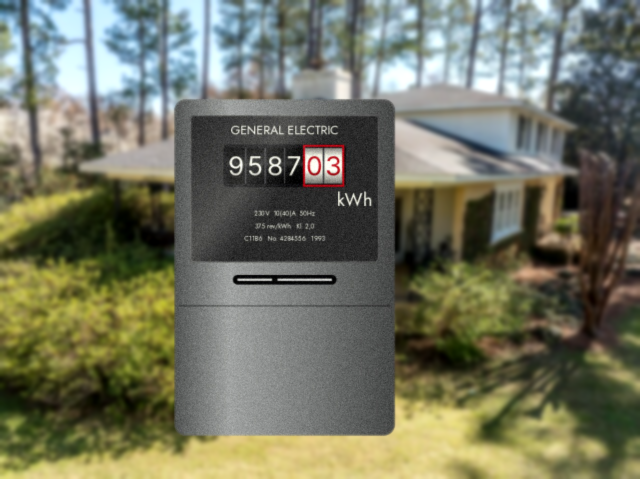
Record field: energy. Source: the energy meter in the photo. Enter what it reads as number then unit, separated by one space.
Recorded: 9587.03 kWh
